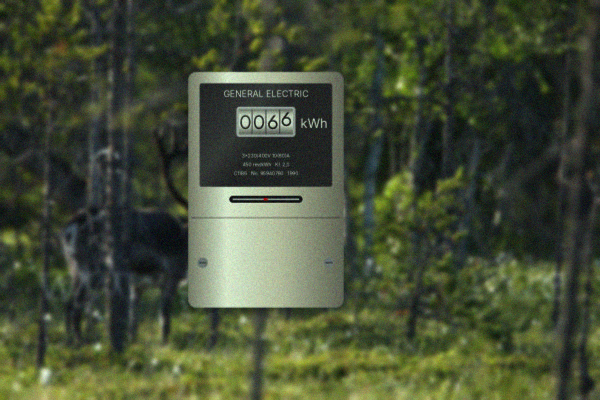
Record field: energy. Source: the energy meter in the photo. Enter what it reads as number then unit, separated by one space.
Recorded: 66 kWh
